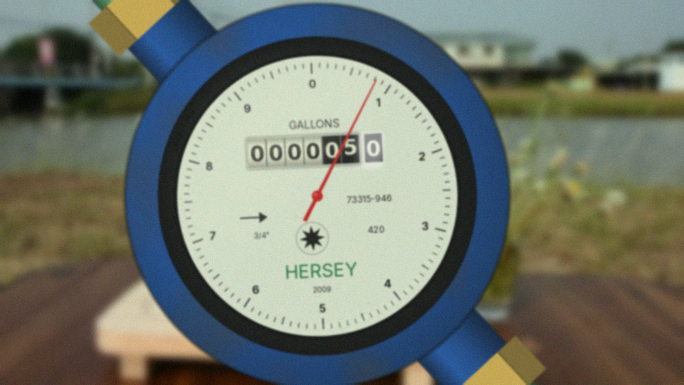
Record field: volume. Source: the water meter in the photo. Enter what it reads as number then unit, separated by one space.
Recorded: 50.8 gal
